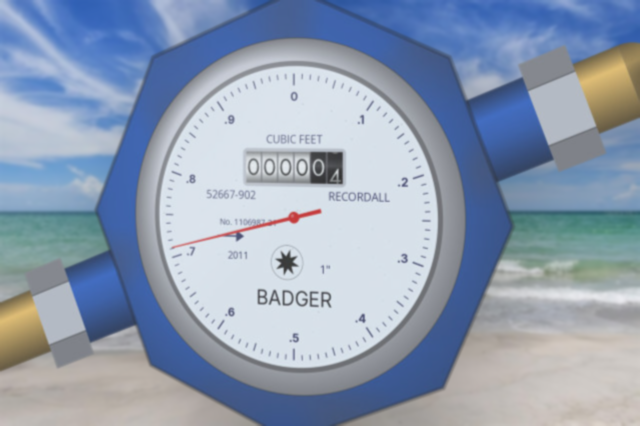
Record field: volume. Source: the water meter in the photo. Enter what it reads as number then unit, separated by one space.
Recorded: 3.71 ft³
